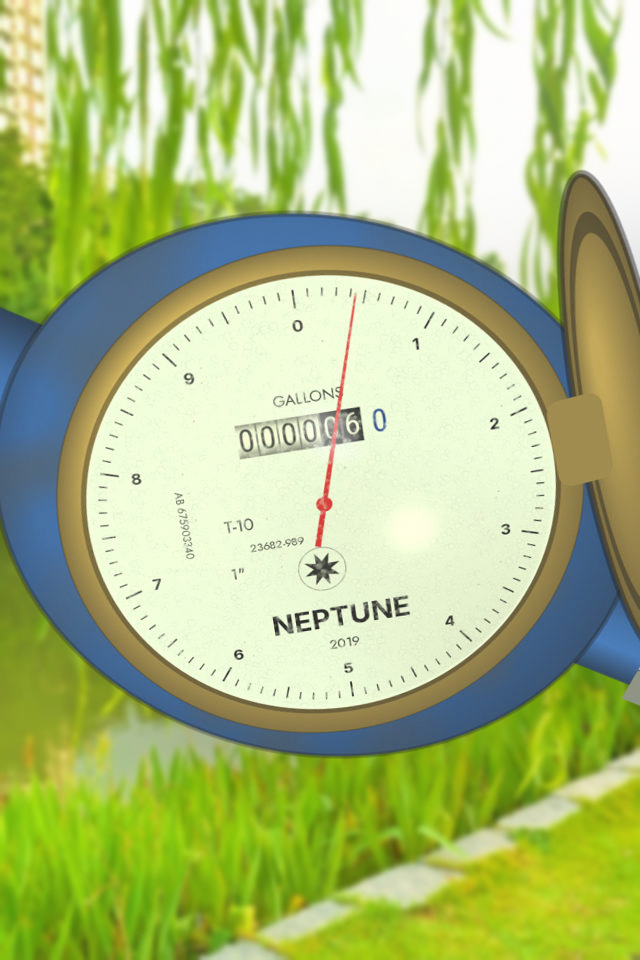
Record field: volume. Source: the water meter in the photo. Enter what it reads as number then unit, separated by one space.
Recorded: 60.4 gal
